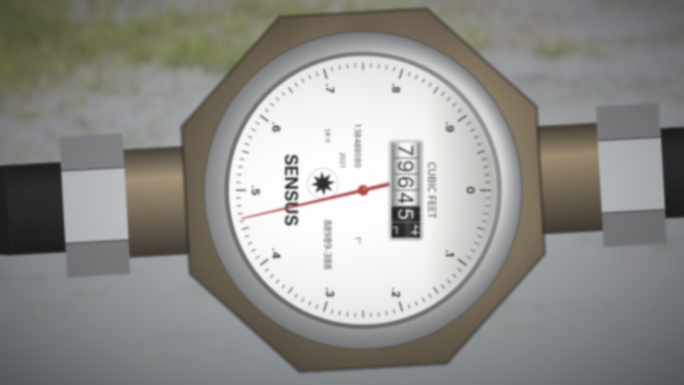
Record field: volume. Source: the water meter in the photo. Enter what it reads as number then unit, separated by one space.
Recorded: 796454.46 ft³
